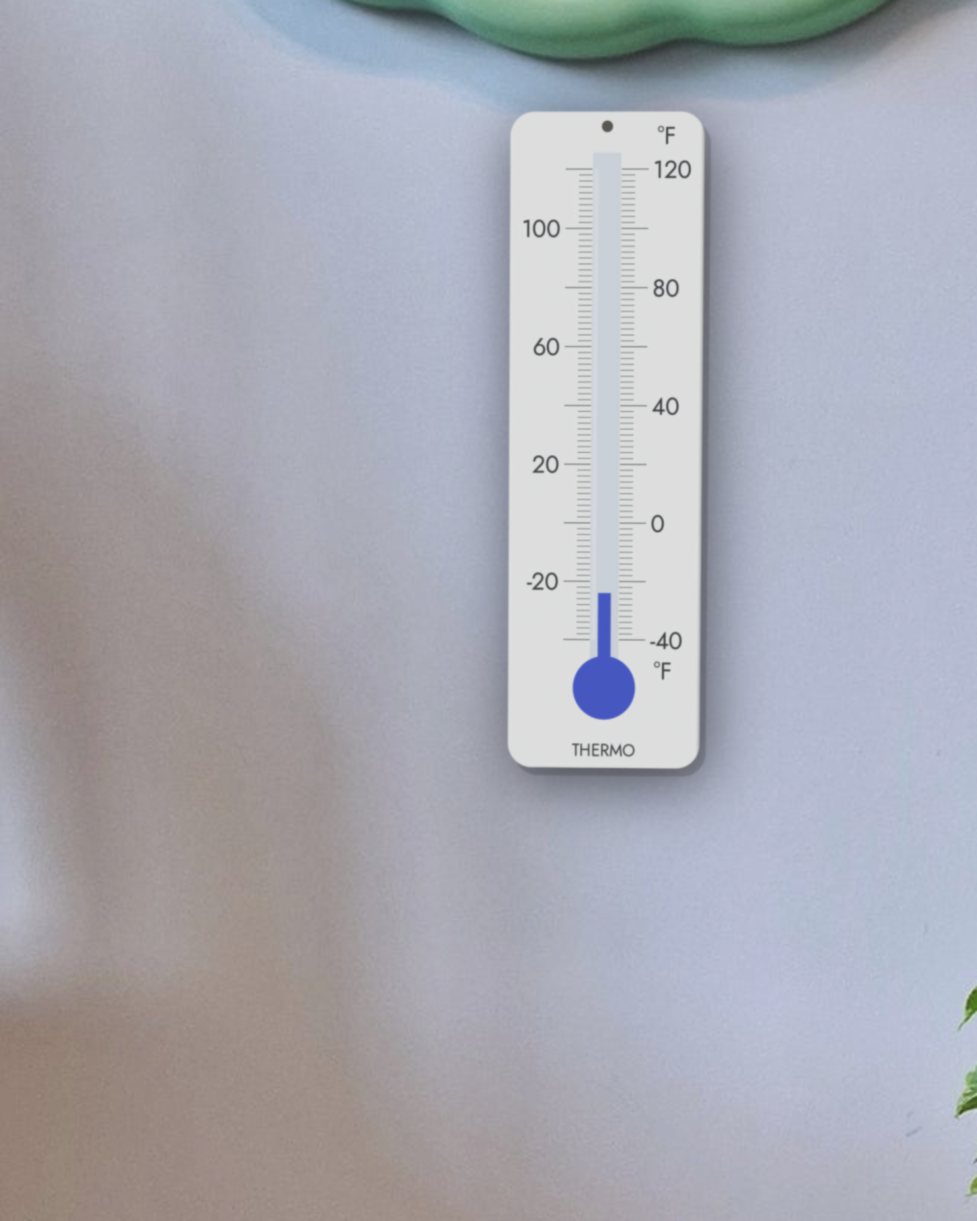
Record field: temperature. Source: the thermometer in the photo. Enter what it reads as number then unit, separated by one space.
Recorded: -24 °F
